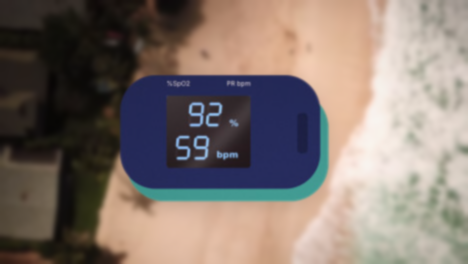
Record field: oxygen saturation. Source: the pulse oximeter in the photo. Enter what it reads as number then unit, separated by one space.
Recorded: 92 %
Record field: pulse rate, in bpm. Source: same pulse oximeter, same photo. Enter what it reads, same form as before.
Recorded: 59 bpm
